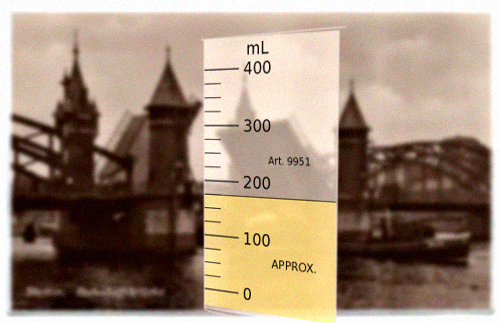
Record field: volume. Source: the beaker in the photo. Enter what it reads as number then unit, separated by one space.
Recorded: 175 mL
